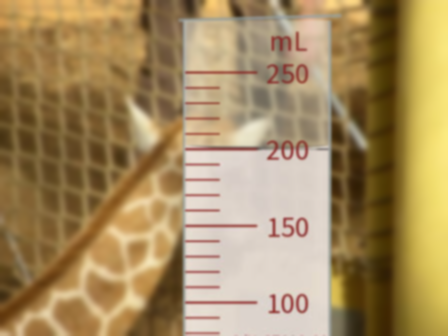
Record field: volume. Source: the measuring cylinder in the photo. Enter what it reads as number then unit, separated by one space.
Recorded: 200 mL
